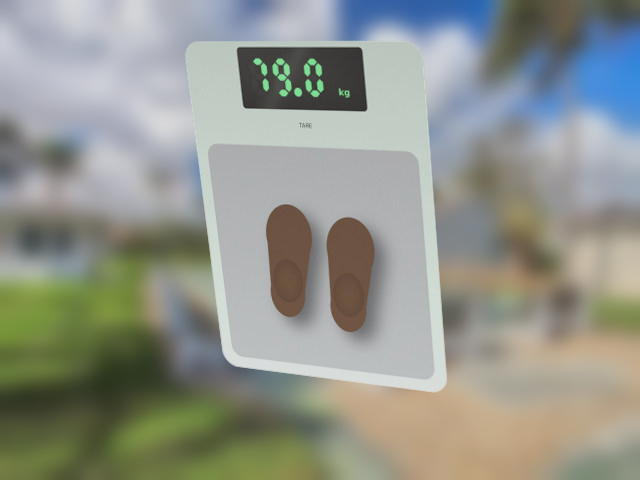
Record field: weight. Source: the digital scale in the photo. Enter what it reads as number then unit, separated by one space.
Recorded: 79.0 kg
